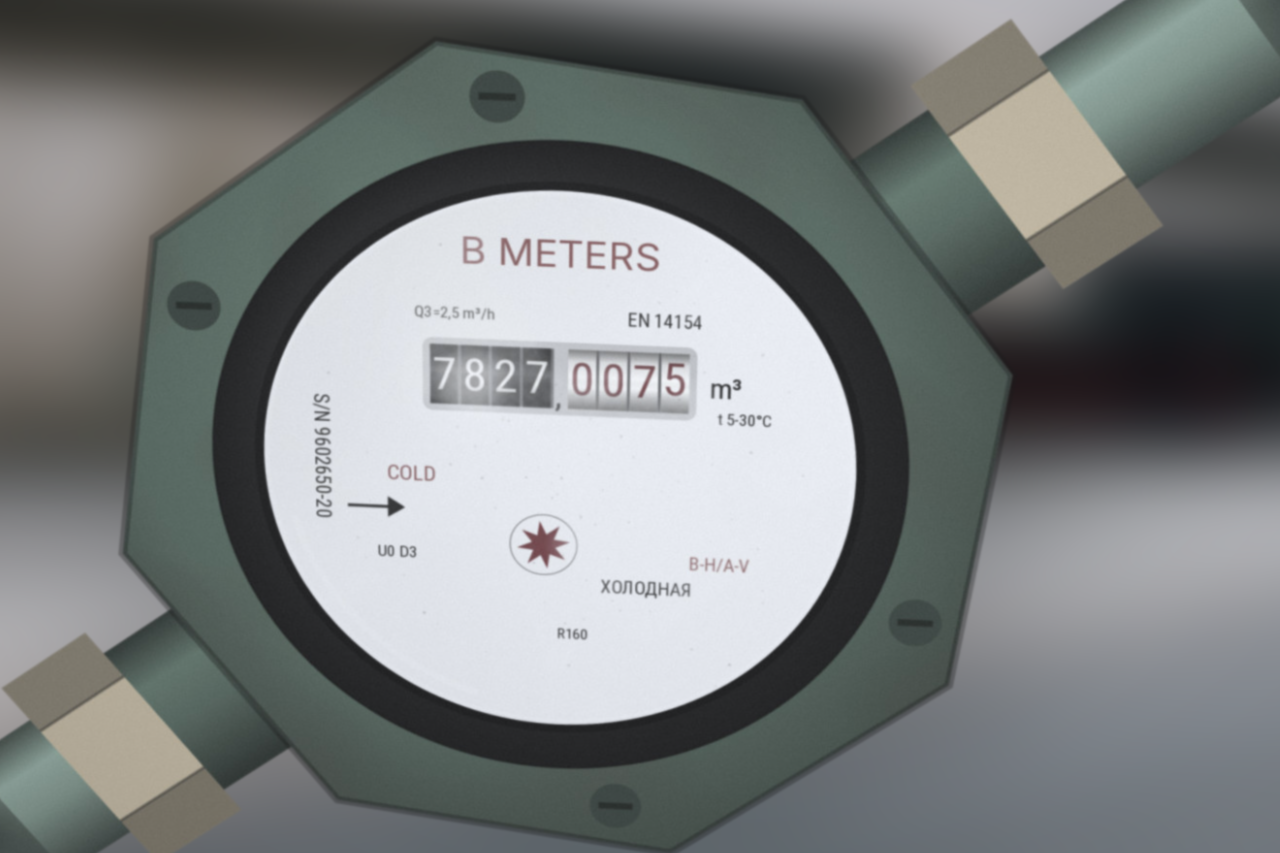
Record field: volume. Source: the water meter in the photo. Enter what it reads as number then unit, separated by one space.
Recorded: 7827.0075 m³
